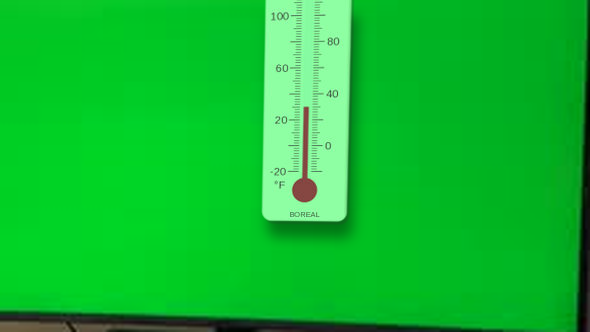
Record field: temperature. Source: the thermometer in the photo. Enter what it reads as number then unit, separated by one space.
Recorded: 30 °F
